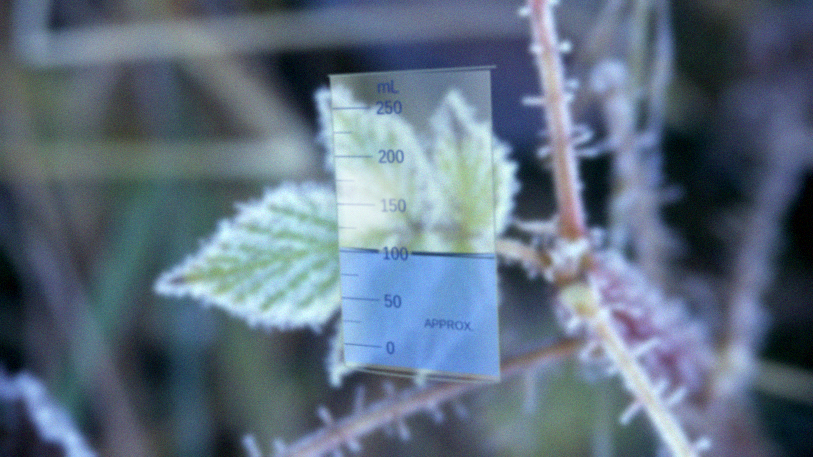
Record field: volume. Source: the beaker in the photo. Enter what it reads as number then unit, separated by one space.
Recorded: 100 mL
